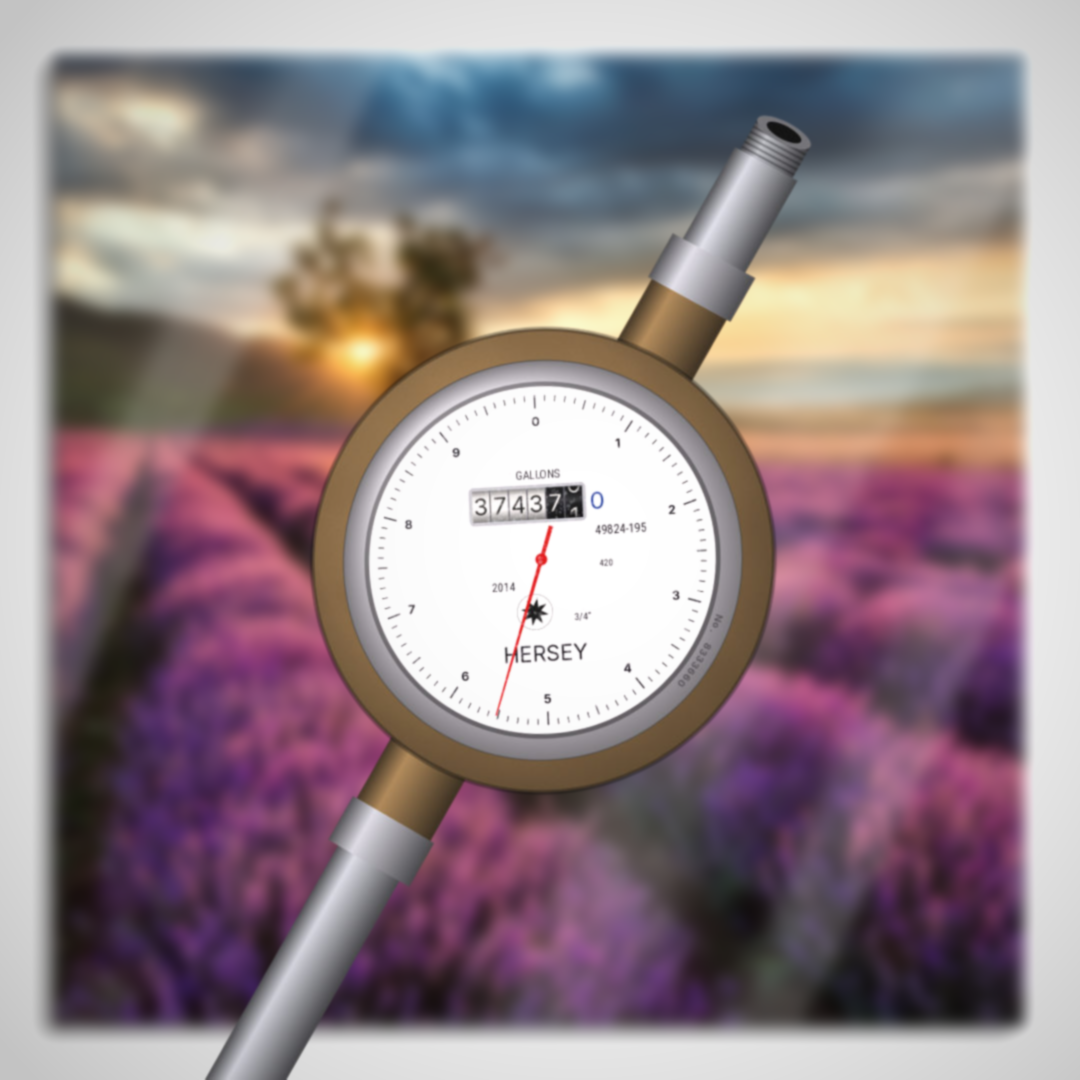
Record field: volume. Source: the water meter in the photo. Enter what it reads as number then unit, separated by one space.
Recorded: 3743705.5 gal
